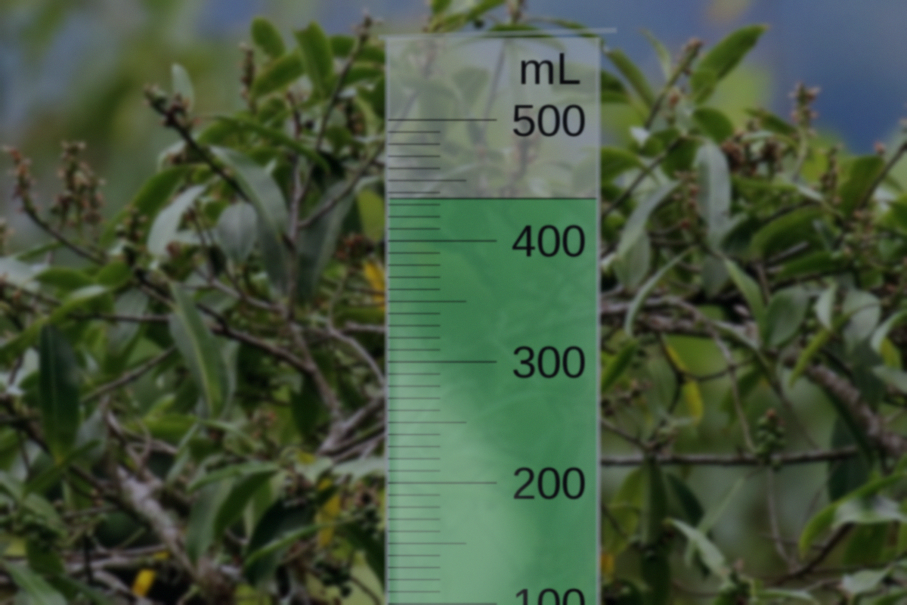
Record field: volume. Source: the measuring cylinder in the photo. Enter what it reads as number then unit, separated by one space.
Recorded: 435 mL
